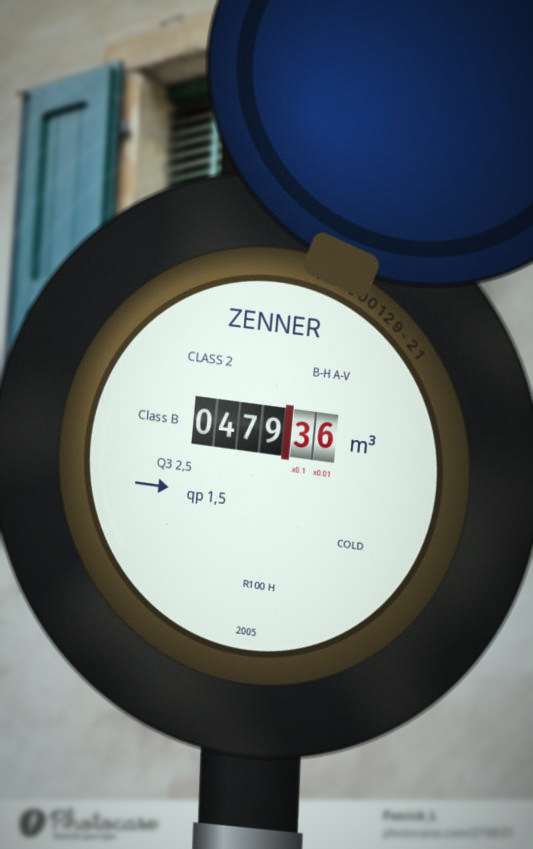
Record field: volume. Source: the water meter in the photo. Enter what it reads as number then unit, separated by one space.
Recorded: 479.36 m³
